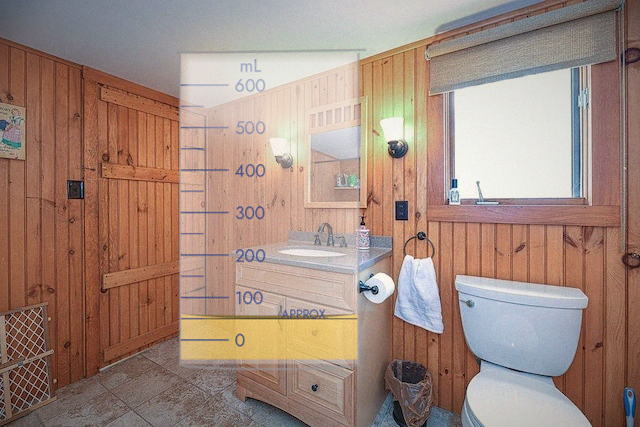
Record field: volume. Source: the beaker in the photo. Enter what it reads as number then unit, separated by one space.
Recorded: 50 mL
